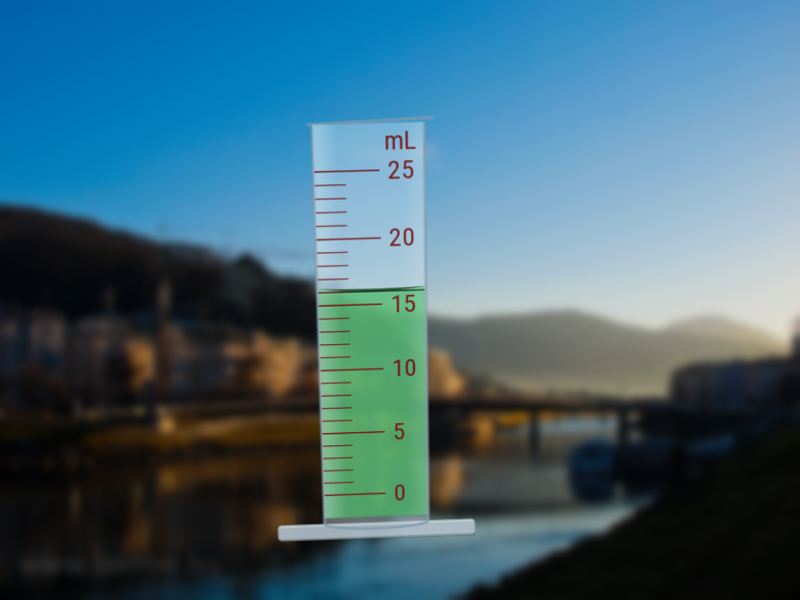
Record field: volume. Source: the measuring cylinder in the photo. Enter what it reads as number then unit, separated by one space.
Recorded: 16 mL
